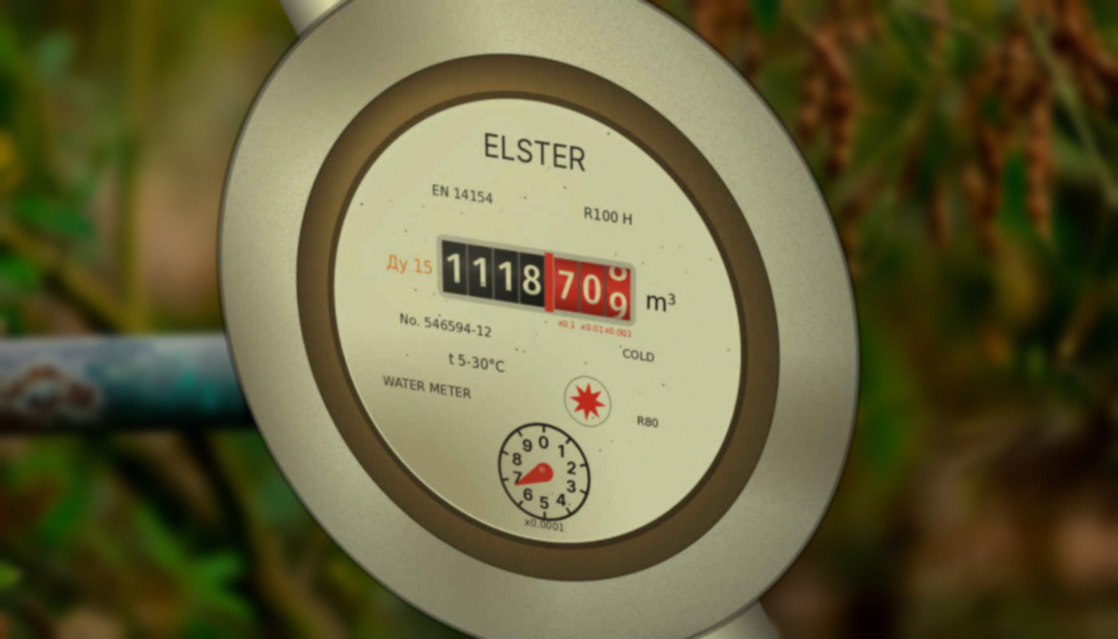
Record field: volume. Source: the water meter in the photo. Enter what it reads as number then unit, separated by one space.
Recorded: 1118.7086 m³
